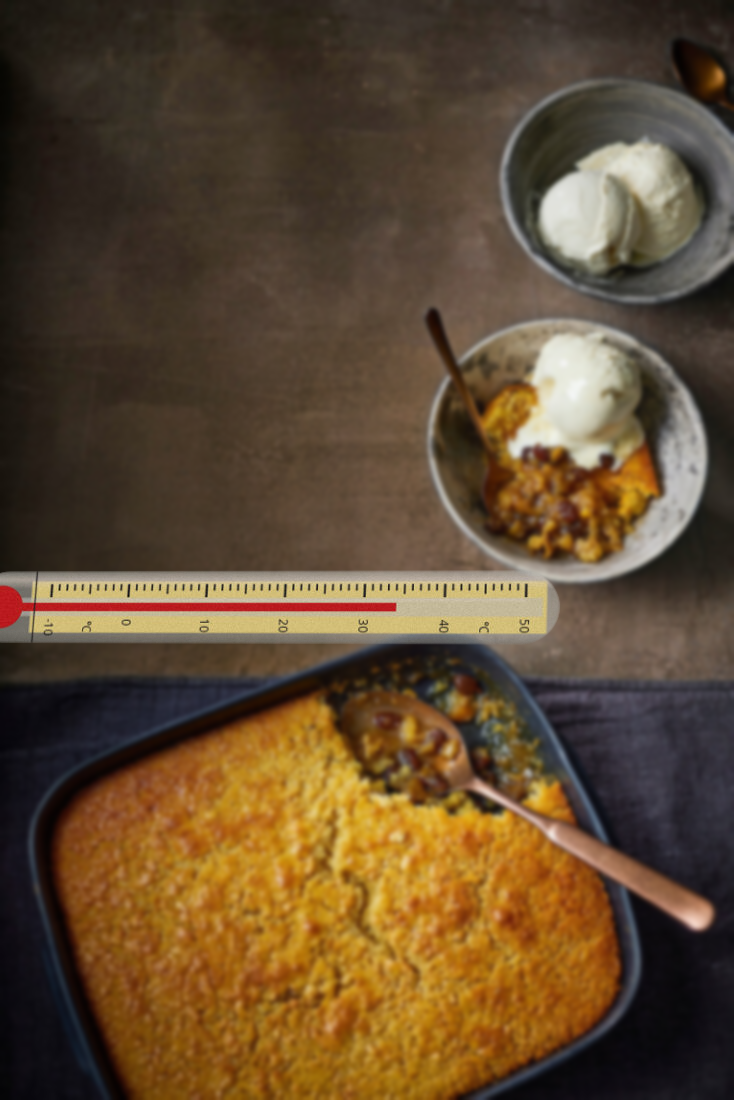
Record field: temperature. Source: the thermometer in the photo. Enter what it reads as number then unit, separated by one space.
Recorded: 34 °C
